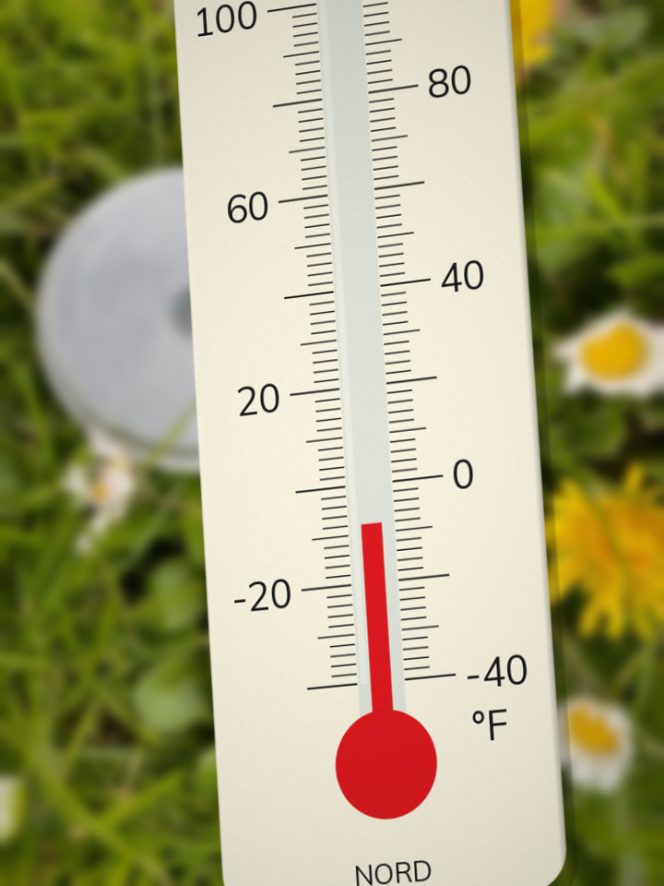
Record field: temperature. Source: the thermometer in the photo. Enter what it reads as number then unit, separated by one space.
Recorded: -8 °F
